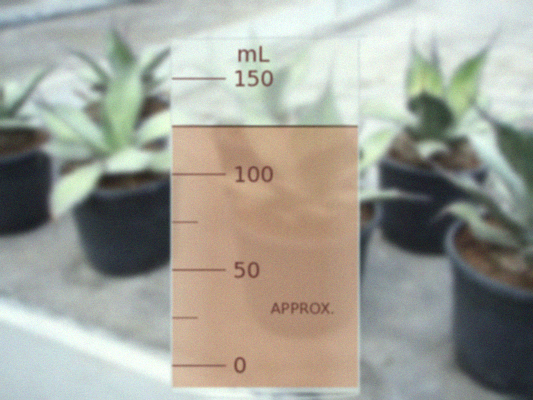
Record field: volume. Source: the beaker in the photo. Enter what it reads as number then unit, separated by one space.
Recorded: 125 mL
